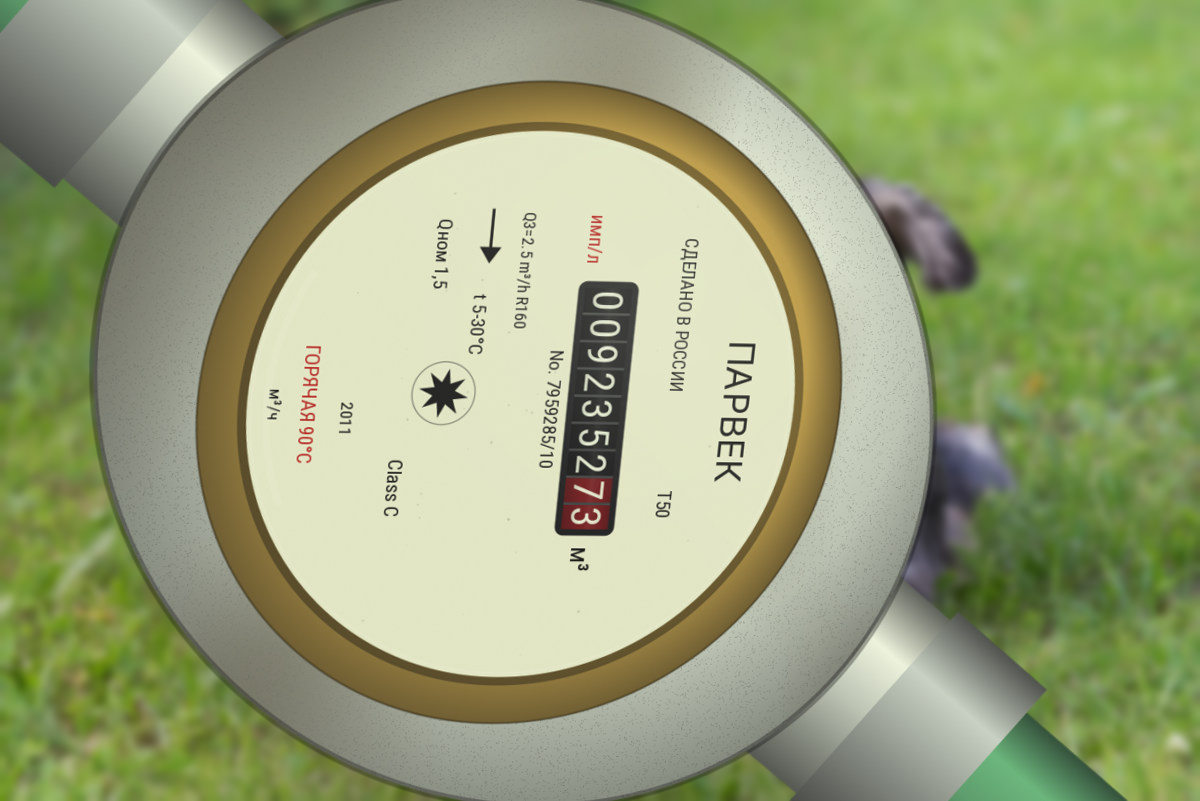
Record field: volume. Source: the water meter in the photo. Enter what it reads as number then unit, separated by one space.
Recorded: 92352.73 m³
